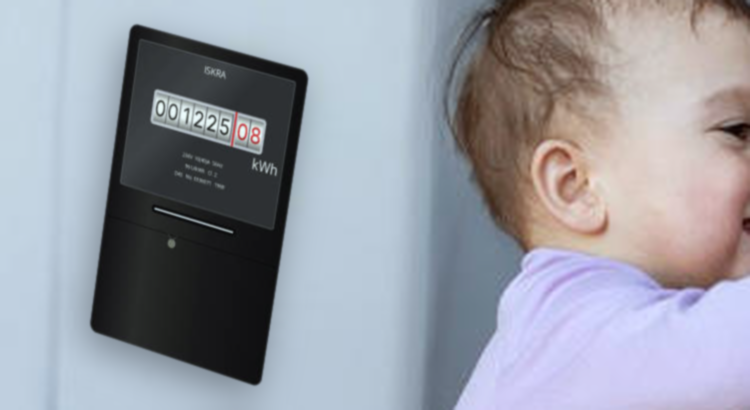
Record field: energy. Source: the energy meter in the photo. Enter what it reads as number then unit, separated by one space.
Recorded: 1225.08 kWh
